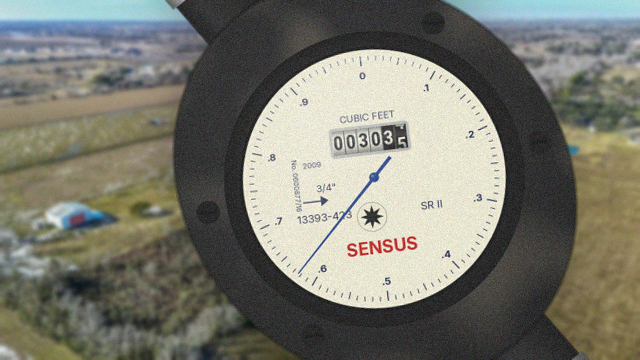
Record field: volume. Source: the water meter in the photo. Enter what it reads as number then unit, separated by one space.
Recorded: 3034.62 ft³
